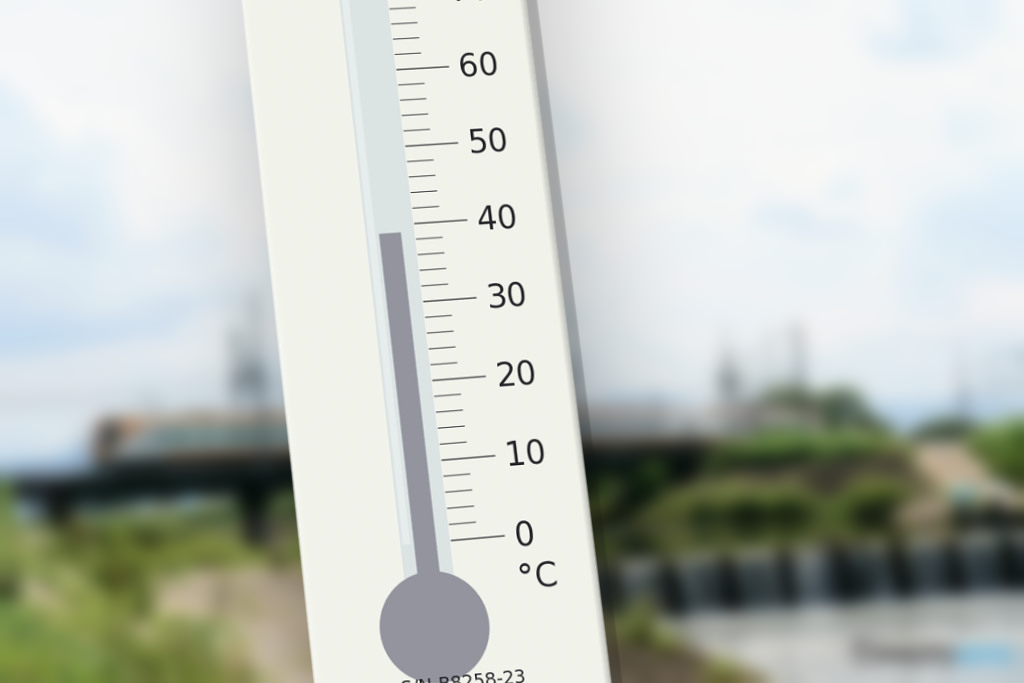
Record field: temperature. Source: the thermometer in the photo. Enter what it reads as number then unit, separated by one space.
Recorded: 39 °C
